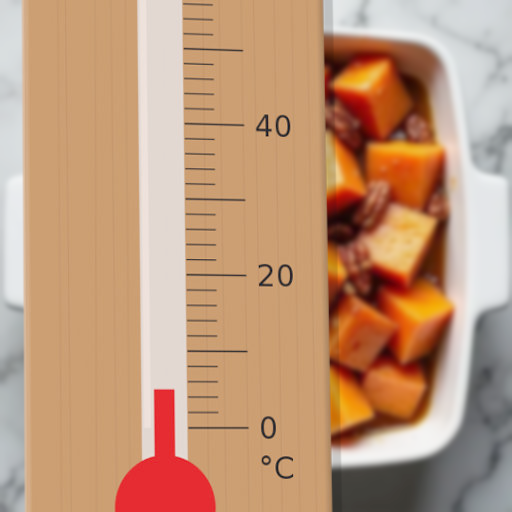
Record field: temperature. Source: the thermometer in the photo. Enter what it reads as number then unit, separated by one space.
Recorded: 5 °C
